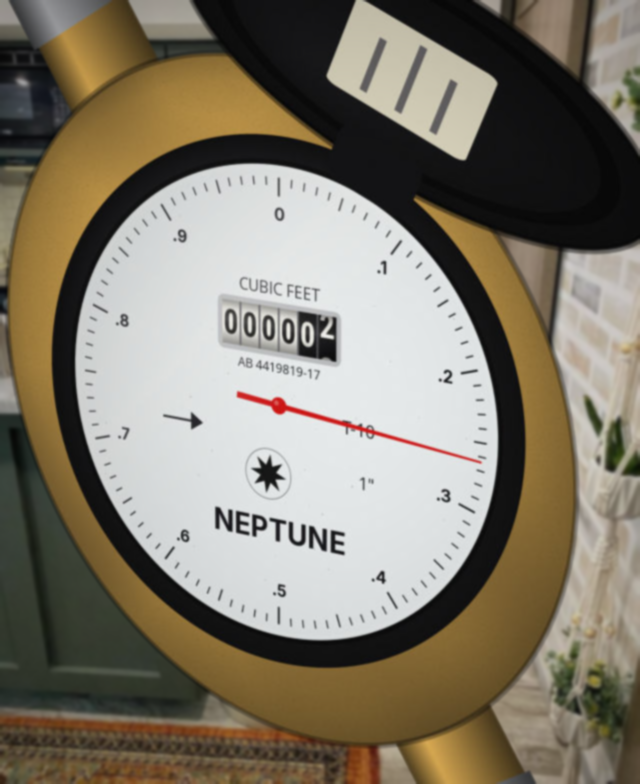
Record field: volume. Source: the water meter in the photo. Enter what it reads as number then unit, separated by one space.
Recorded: 2.26 ft³
